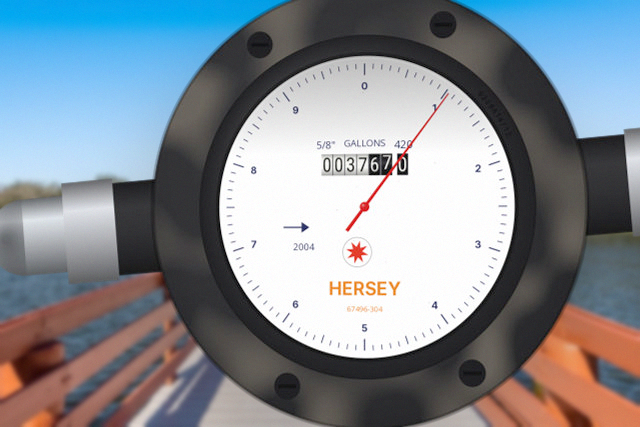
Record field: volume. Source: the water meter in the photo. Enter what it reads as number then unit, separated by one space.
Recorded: 37671.0 gal
